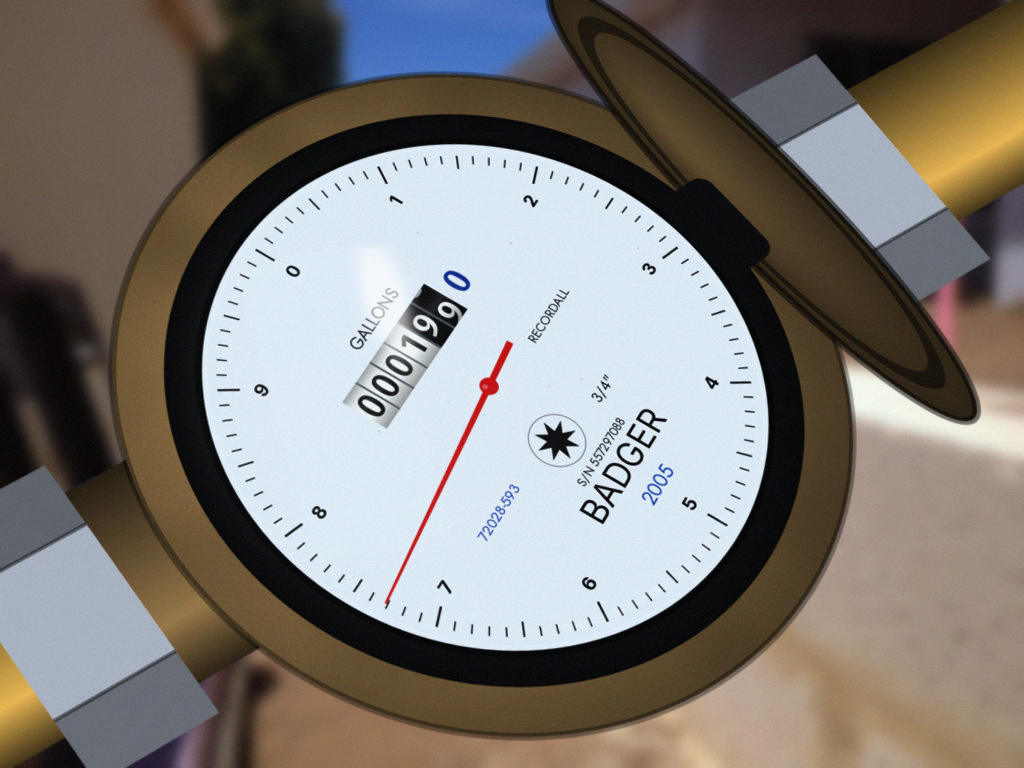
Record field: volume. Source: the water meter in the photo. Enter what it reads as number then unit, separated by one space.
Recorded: 1987.3 gal
